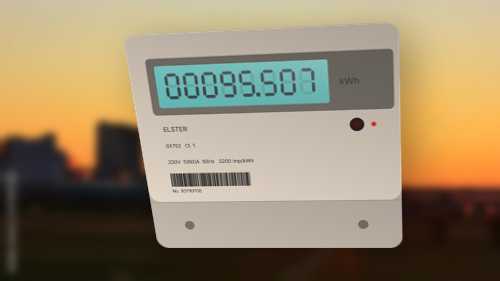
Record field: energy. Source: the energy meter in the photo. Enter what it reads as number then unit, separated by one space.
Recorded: 95.507 kWh
